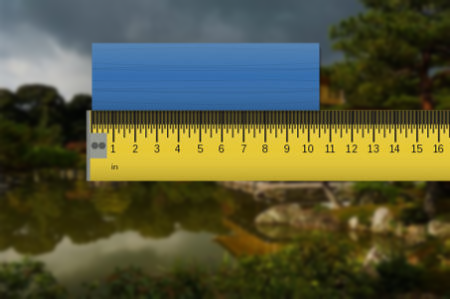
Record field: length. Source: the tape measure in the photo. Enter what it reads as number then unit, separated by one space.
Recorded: 10.5 in
